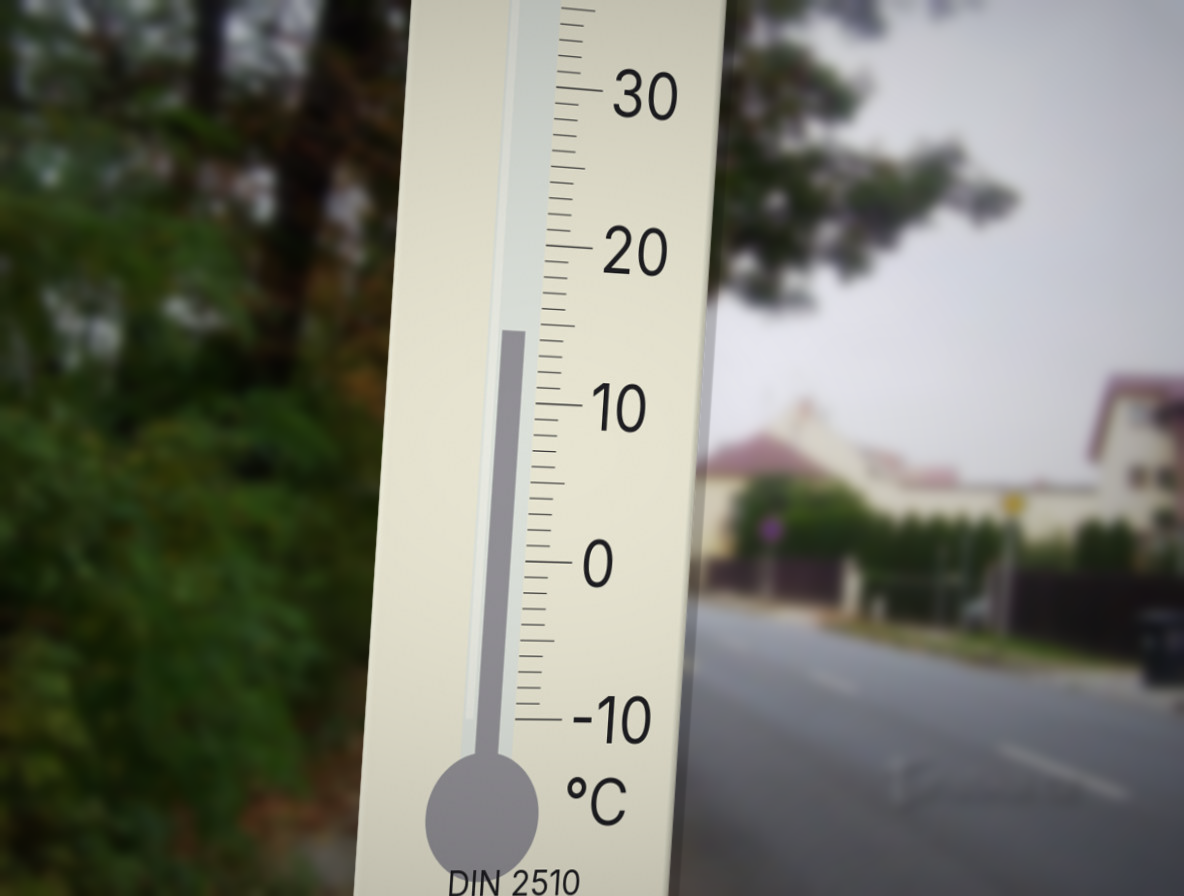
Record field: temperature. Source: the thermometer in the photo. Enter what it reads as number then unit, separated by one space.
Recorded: 14.5 °C
